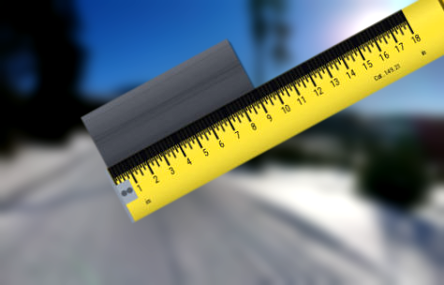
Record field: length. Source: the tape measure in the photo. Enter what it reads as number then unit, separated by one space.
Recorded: 9 in
